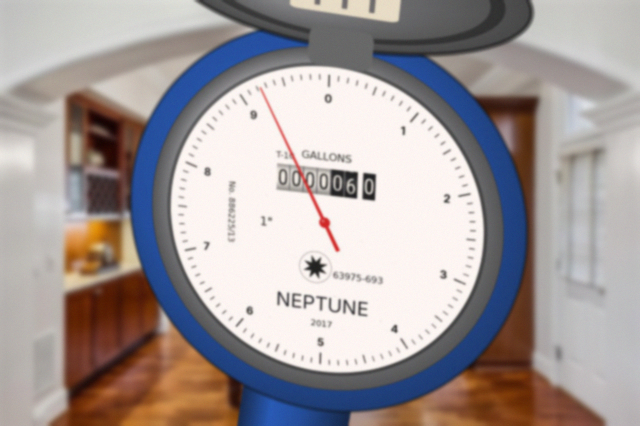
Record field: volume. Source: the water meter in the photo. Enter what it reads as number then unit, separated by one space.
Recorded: 59.2 gal
